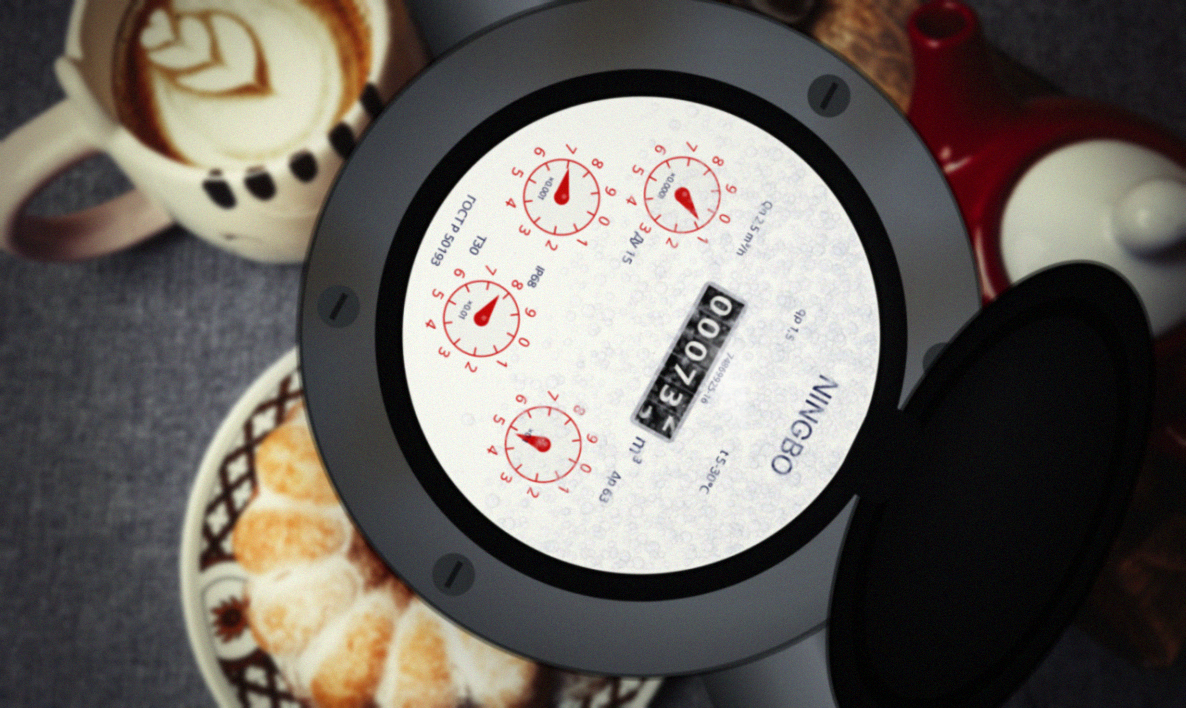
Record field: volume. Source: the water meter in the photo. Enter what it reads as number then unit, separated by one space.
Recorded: 732.4770 m³
